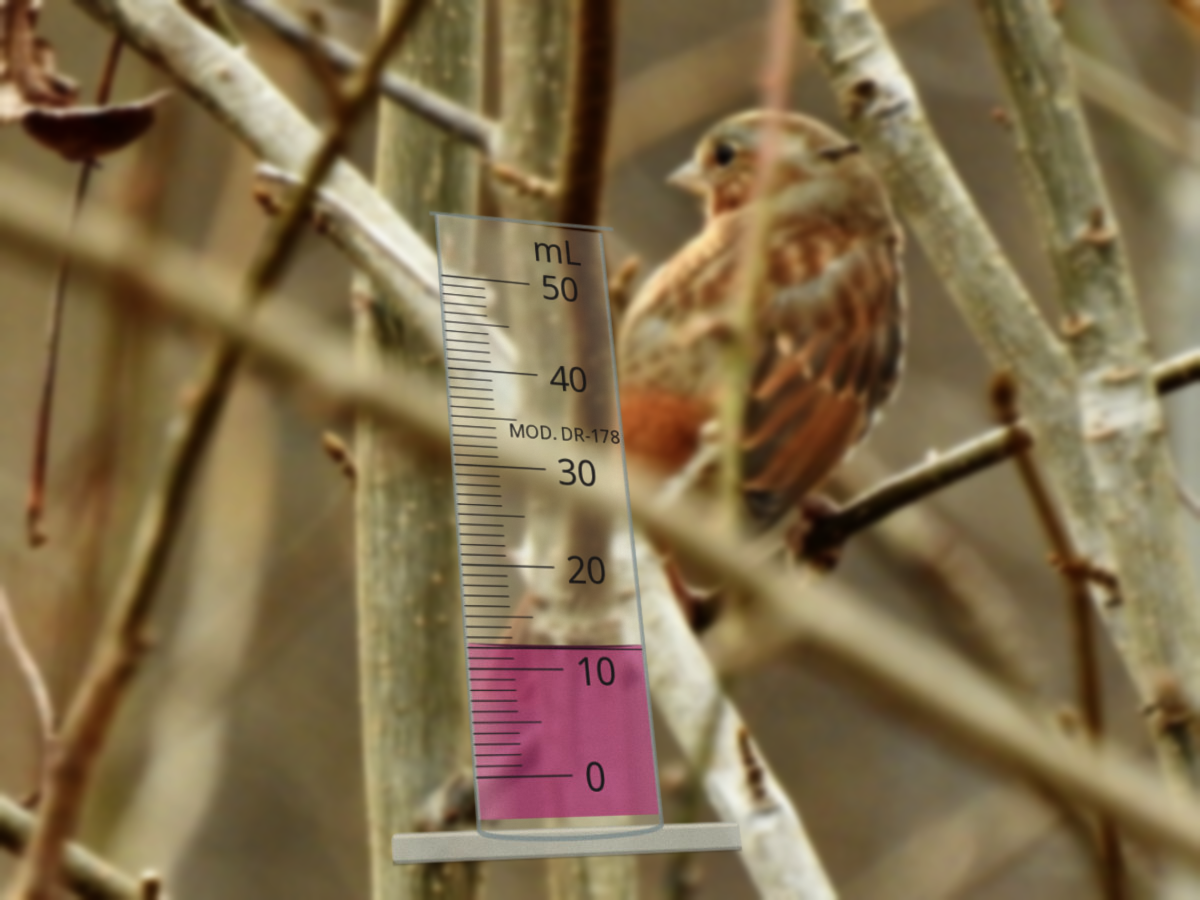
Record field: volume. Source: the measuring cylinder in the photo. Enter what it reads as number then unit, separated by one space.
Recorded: 12 mL
